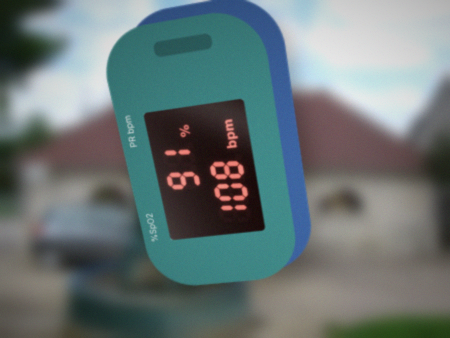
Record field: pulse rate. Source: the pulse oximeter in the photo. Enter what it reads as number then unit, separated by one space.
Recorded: 108 bpm
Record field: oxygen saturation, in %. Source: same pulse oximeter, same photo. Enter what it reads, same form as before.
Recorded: 91 %
